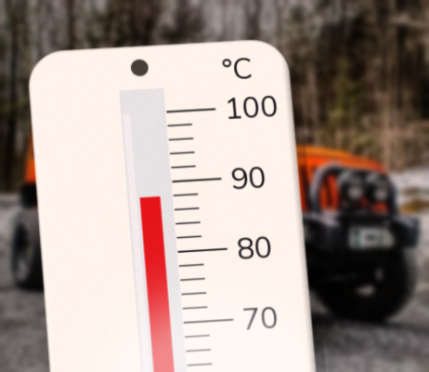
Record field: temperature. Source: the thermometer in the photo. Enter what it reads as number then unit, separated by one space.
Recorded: 88 °C
